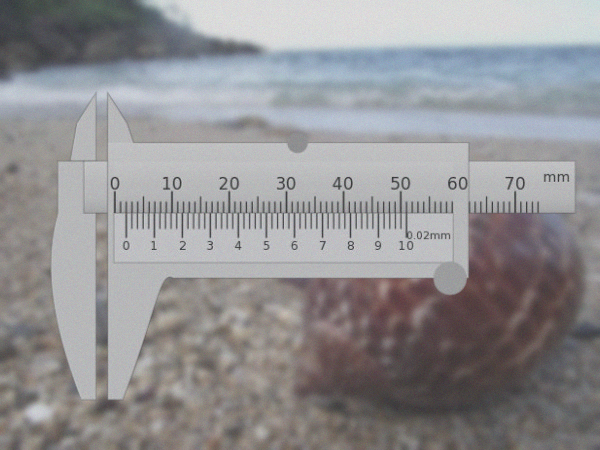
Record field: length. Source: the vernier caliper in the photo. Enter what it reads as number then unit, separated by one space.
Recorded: 2.0 mm
